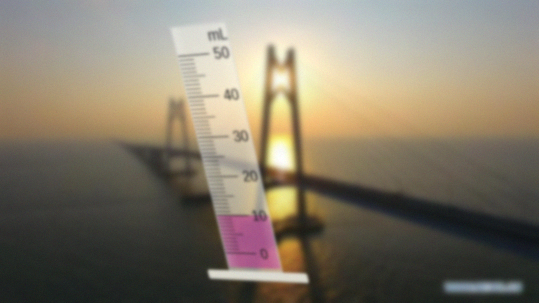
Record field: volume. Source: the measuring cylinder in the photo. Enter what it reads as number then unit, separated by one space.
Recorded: 10 mL
